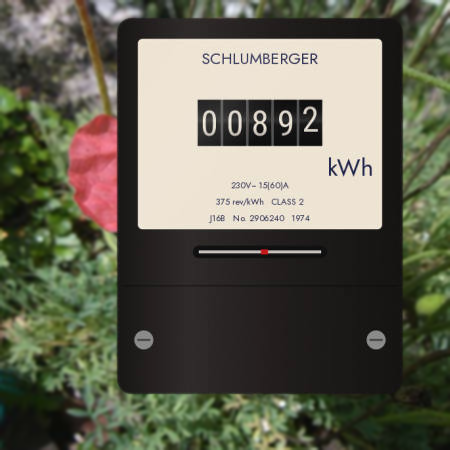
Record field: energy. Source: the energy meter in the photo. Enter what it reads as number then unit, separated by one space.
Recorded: 892 kWh
